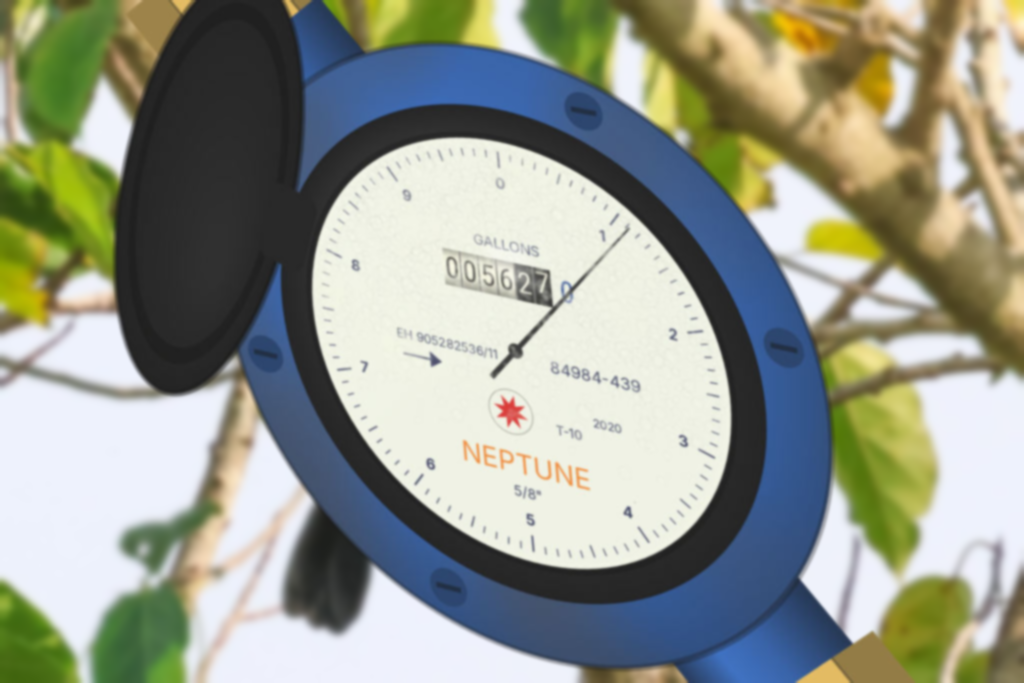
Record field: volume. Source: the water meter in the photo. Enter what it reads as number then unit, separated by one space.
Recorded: 56271.1 gal
